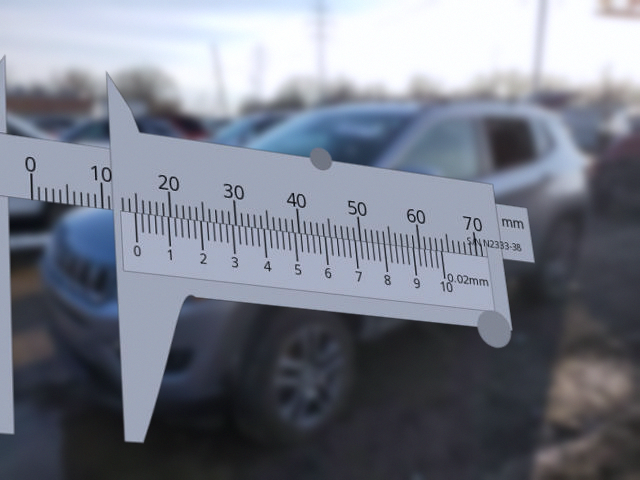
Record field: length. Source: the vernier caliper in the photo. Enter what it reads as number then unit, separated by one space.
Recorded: 14.8 mm
